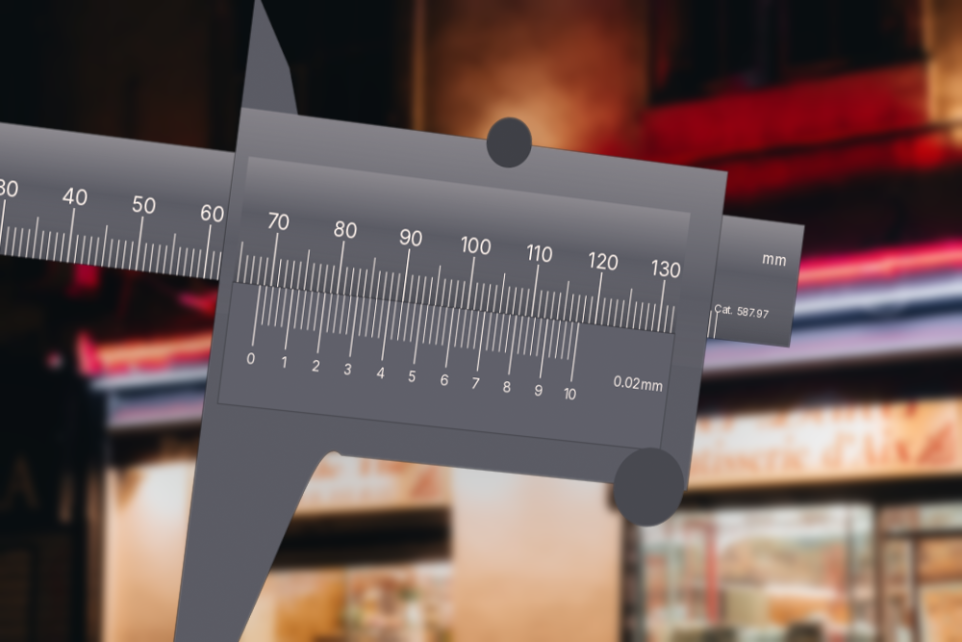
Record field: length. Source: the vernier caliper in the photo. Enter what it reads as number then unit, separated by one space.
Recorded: 68.4 mm
